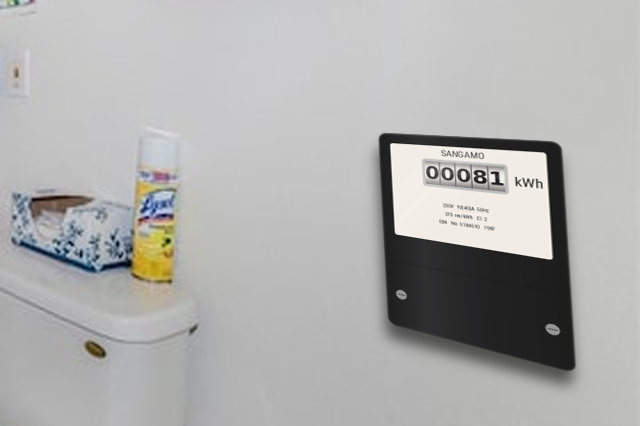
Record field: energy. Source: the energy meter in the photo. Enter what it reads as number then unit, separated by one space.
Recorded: 81 kWh
